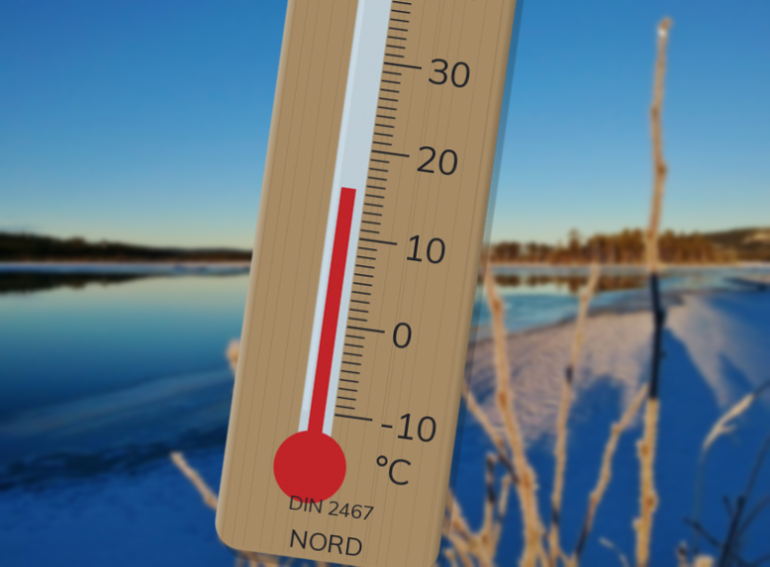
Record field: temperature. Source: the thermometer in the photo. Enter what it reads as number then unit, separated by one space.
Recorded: 15.5 °C
